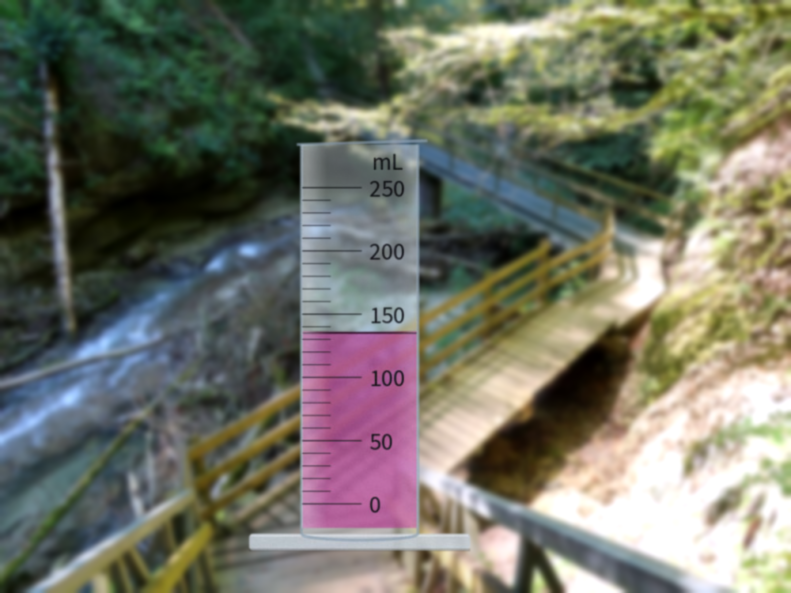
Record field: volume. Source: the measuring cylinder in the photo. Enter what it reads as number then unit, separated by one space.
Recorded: 135 mL
